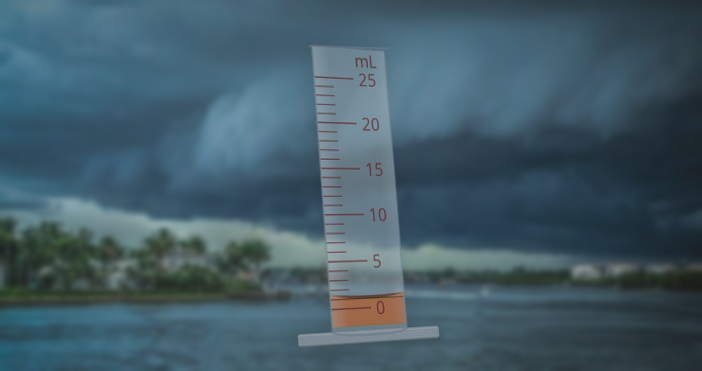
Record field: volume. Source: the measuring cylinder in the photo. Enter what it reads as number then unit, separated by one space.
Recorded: 1 mL
